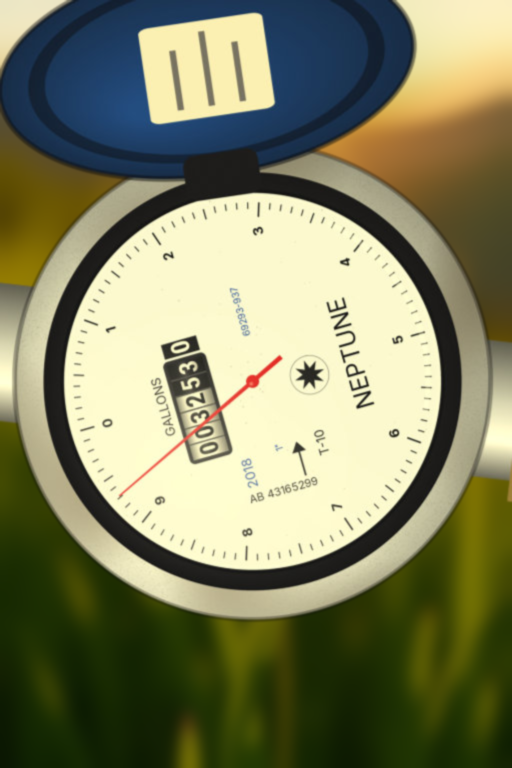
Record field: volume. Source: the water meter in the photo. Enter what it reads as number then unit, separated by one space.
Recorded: 32529.3 gal
